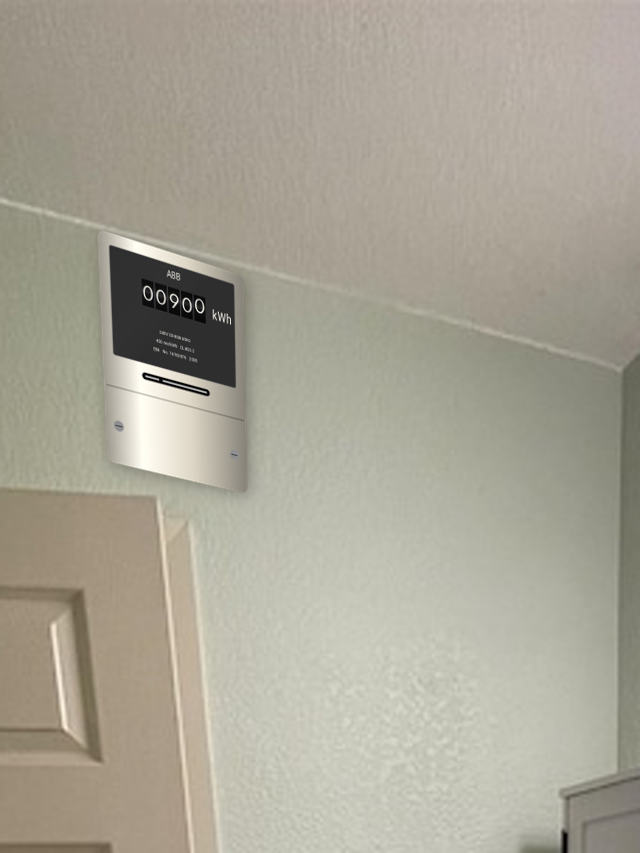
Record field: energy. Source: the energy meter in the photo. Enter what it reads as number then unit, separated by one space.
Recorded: 900 kWh
